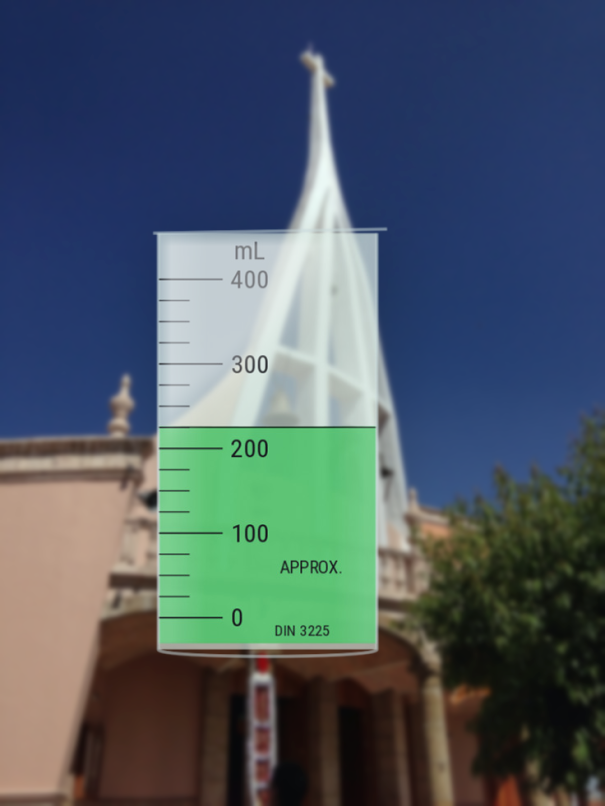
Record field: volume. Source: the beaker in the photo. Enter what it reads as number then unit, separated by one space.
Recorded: 225 mL
